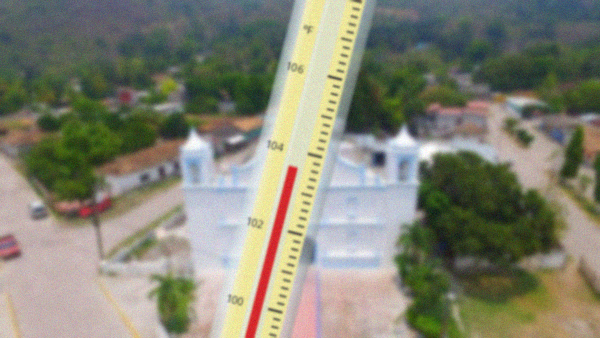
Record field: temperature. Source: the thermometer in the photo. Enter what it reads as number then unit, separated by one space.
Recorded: 103.6 °F
